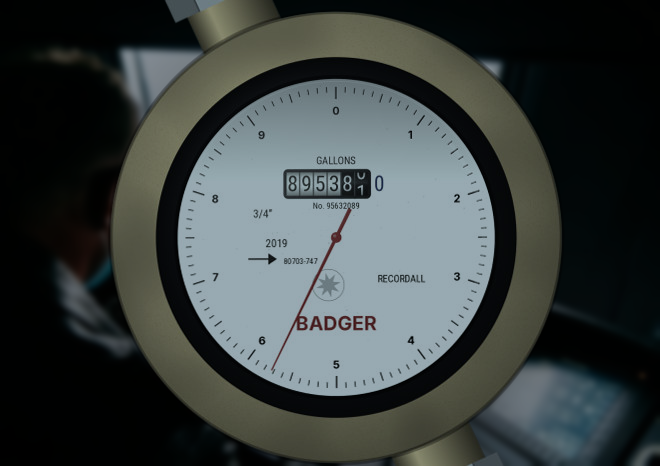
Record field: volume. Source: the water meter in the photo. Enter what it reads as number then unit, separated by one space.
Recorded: 8953805.7 gal
